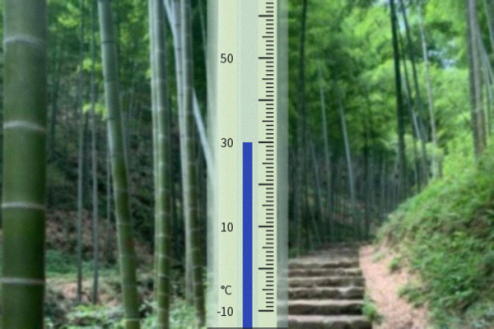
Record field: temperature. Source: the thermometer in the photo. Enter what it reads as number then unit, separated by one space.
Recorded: 30 °C
